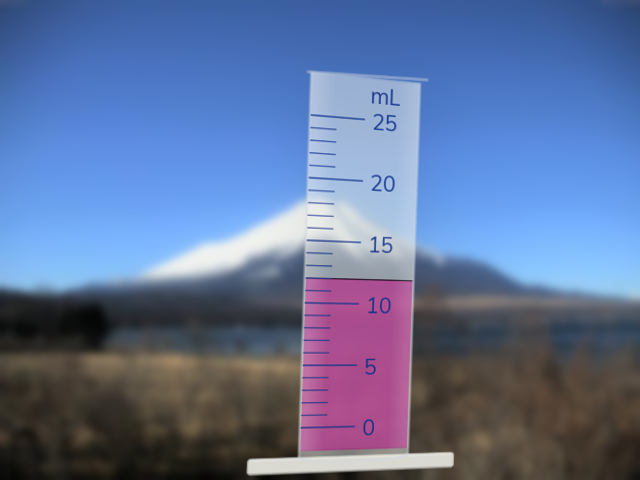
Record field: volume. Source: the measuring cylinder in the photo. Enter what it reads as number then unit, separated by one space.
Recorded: 12 mL
